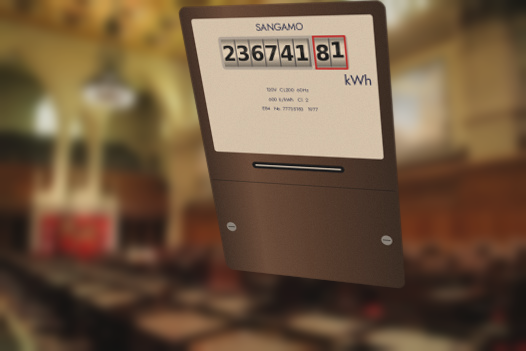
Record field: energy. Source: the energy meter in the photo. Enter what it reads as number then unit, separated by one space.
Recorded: 236741.81 kWh
